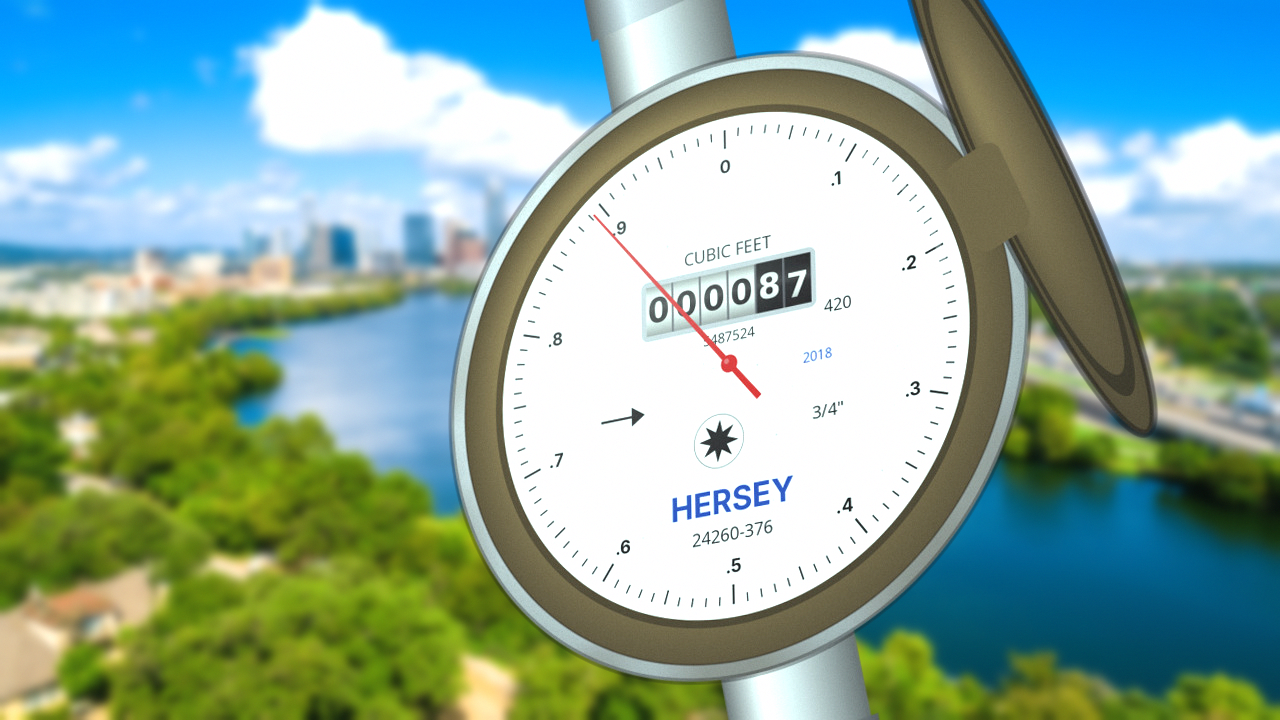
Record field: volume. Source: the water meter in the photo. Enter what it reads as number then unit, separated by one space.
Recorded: 86.89 ft³
